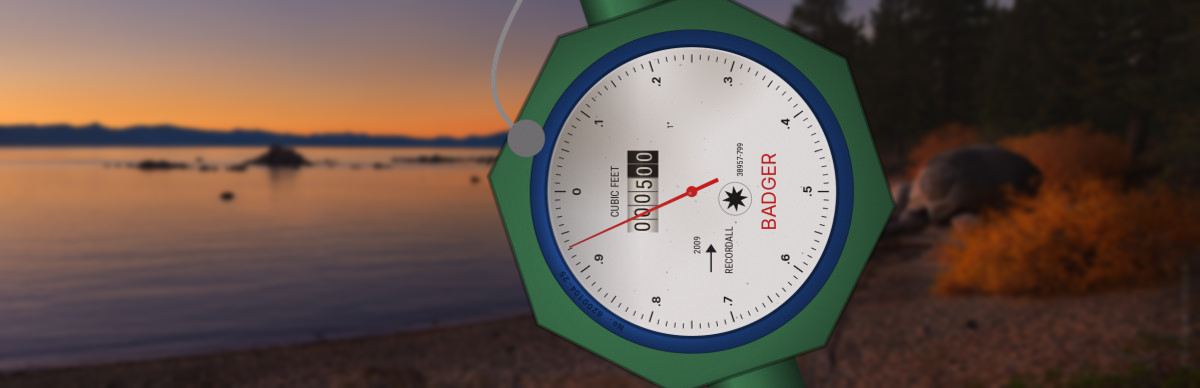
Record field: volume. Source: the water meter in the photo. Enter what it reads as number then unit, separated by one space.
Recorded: 499.93 ft³
